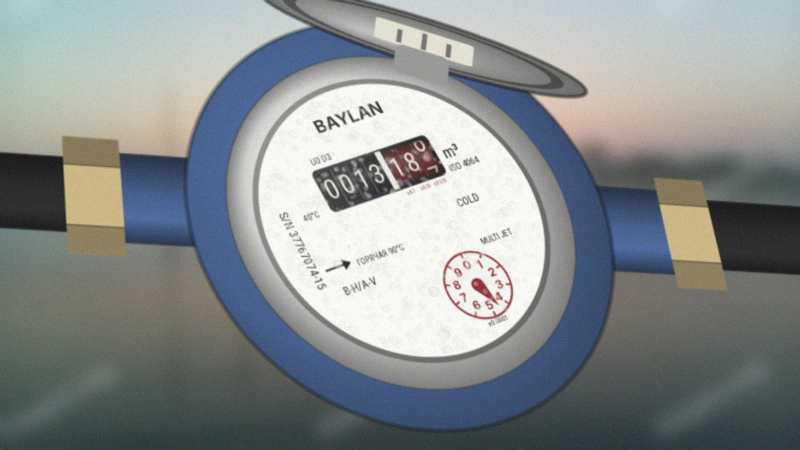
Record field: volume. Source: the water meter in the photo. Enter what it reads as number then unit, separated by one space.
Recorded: 13.1864 m³
